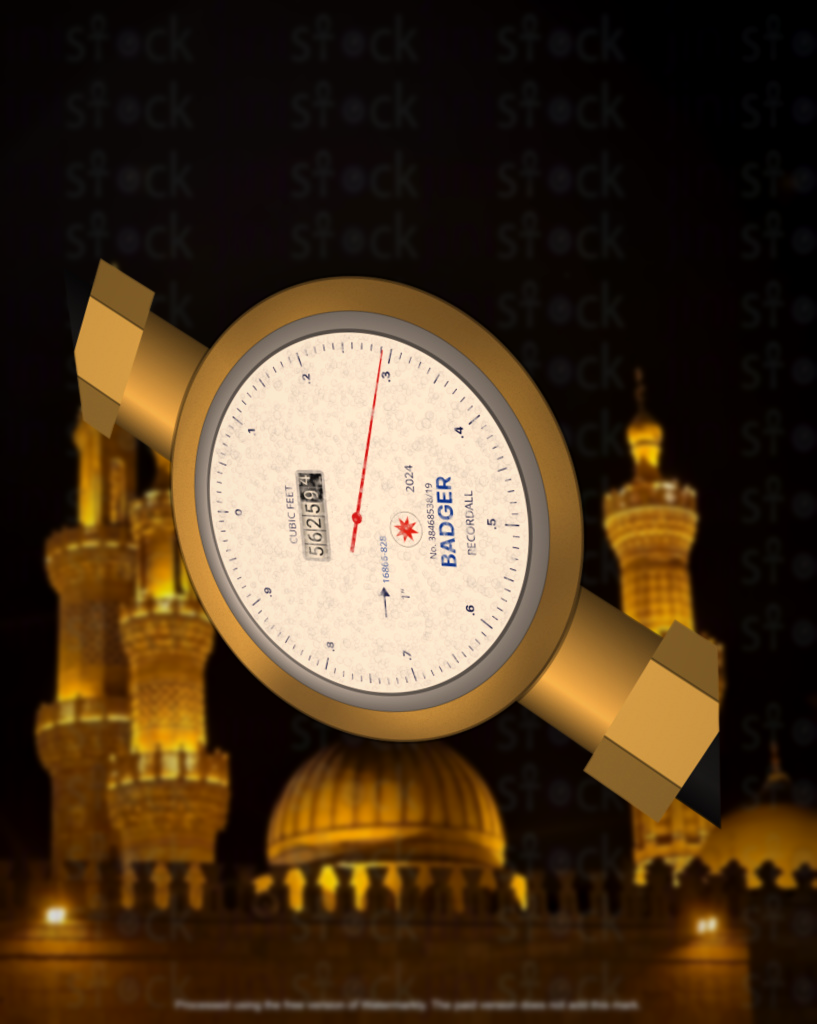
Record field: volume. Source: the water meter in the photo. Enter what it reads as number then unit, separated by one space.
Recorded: 562594.29 ft³
